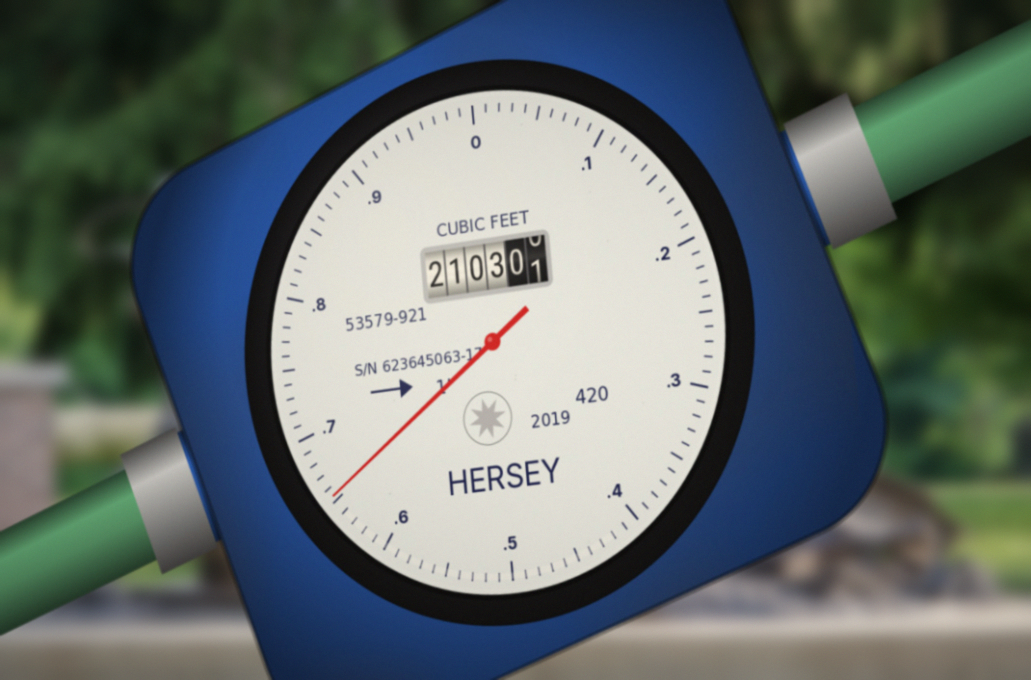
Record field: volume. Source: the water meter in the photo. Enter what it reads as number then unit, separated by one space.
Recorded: 210300.65 ft³
